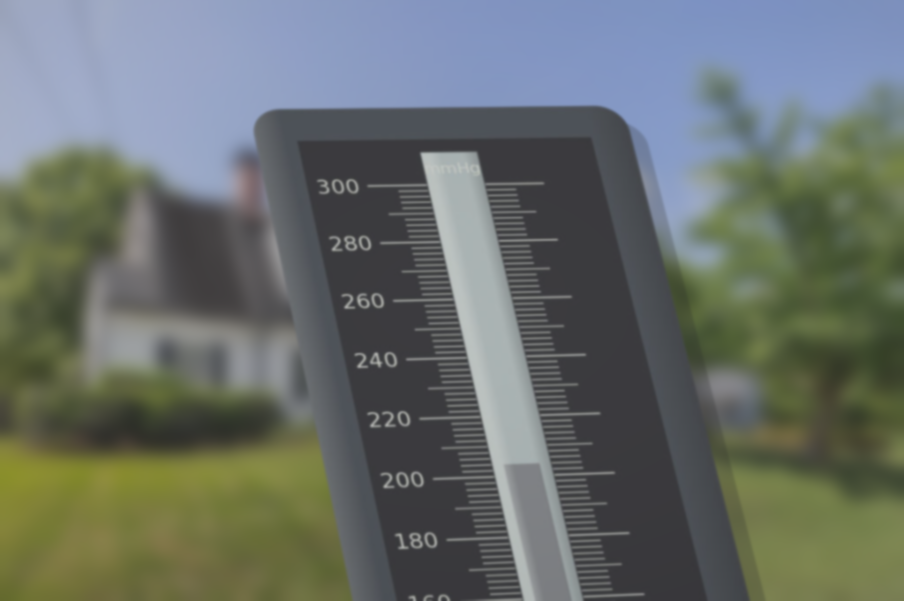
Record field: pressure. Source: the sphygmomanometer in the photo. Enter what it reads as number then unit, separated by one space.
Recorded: 204 mmHg
